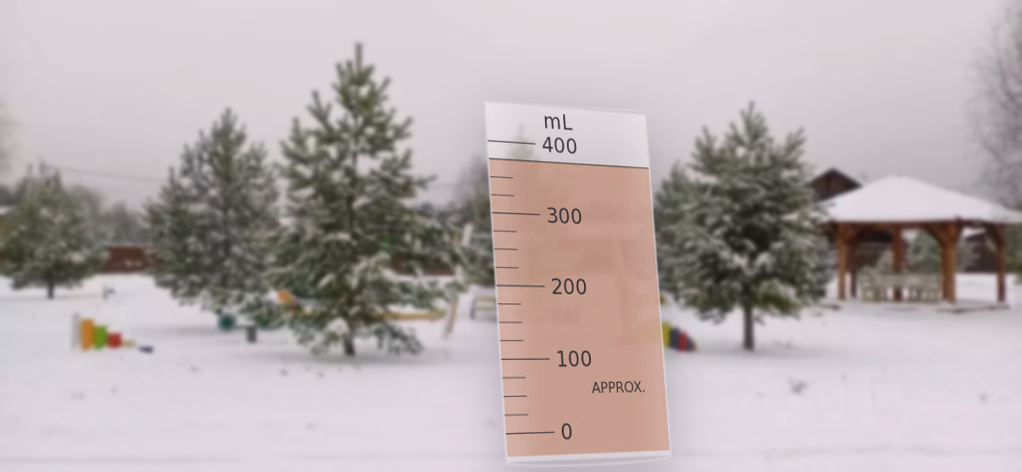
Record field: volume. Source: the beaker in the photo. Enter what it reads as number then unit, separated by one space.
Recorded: 375 mL
